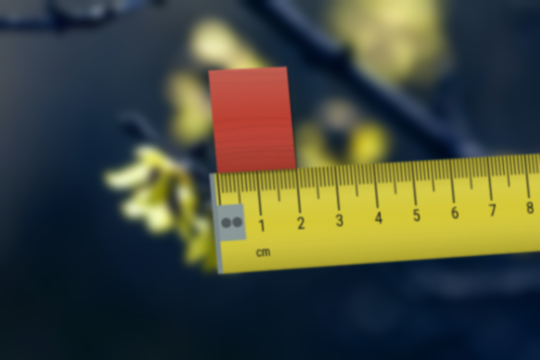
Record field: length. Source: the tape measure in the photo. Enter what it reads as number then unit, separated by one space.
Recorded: 2 cm
